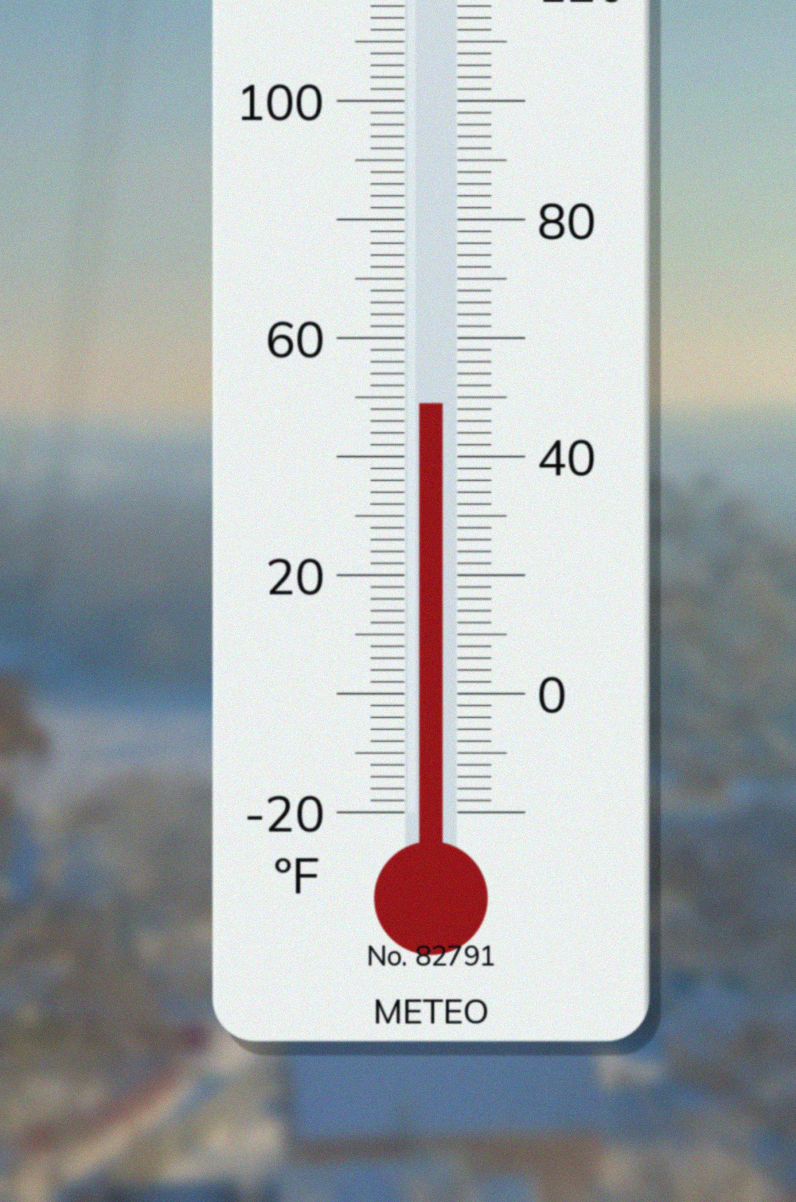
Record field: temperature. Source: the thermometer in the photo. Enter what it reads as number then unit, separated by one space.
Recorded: 49 °F
